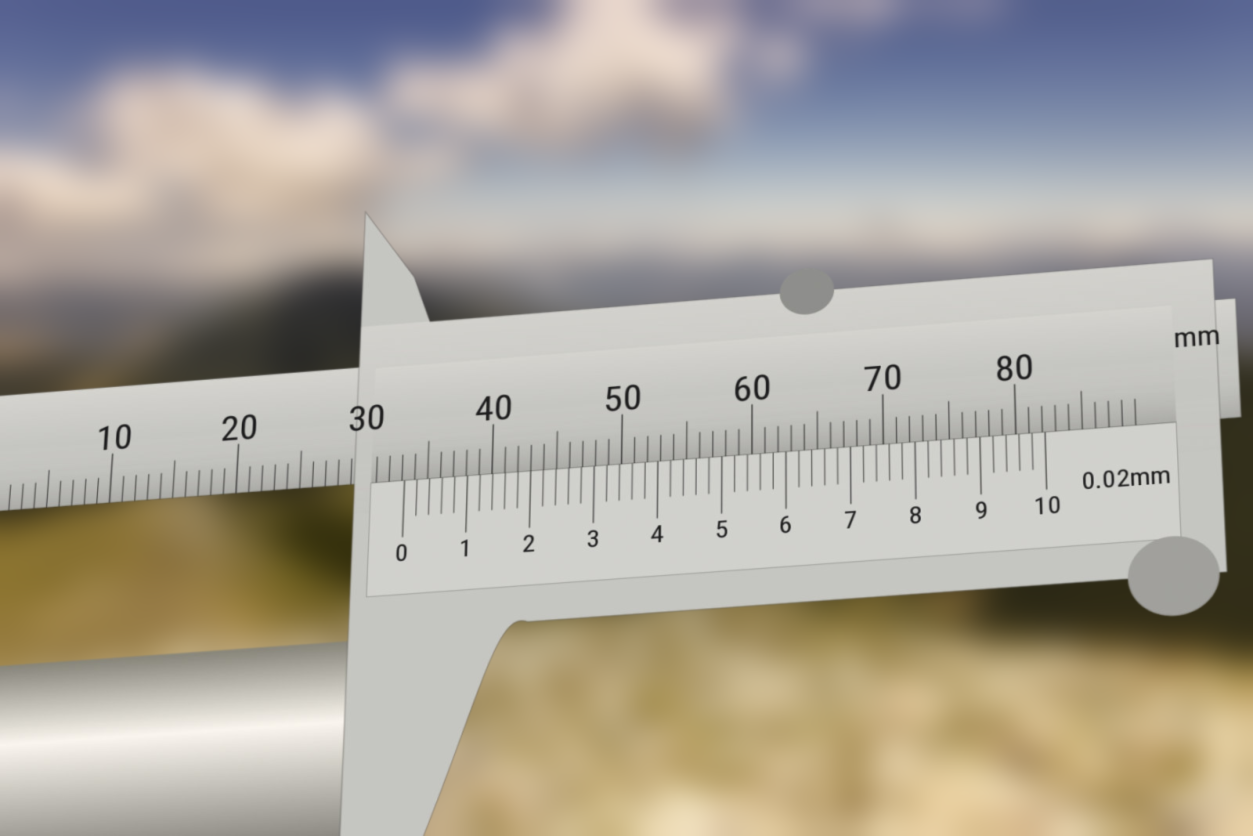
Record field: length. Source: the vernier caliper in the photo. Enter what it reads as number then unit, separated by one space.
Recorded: 33.2 mm
